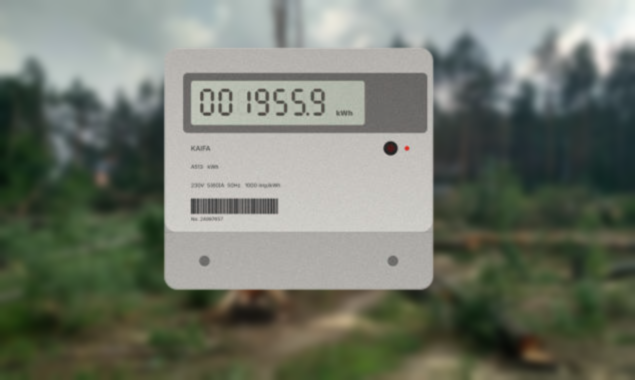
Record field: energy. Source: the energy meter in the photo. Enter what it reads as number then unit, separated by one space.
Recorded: 1955.9 kWh
